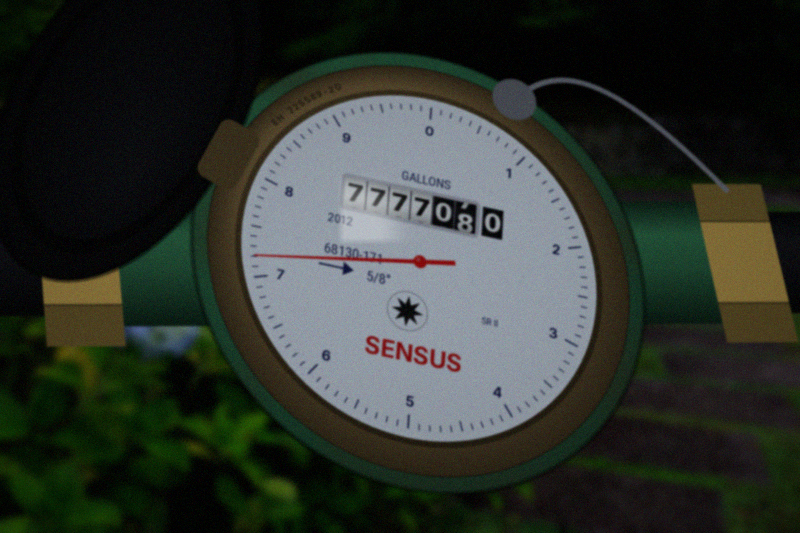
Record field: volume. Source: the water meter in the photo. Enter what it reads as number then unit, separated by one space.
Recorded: 7777077.2 gal
